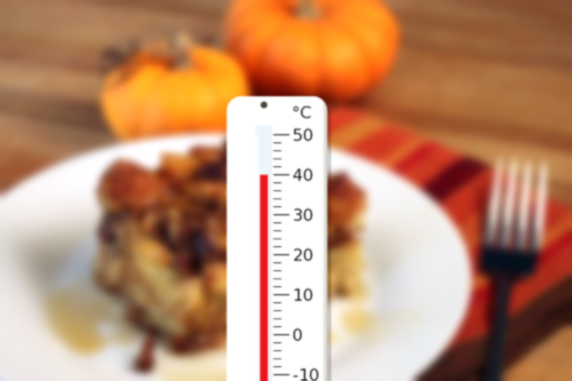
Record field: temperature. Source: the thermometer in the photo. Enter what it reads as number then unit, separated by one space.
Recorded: 40 °C
